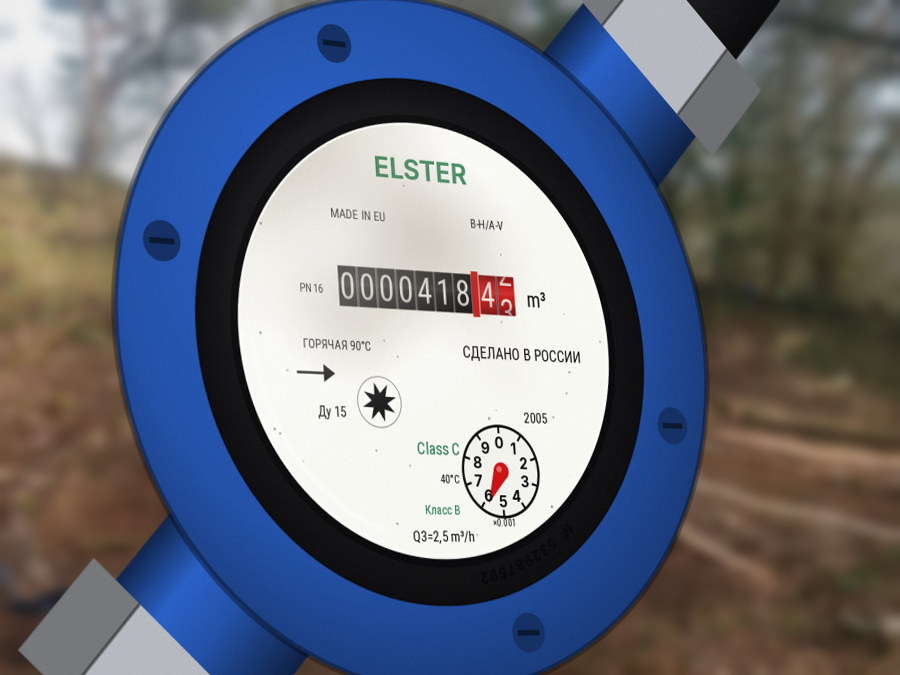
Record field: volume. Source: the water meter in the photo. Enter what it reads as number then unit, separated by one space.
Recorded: 418.425 m³
